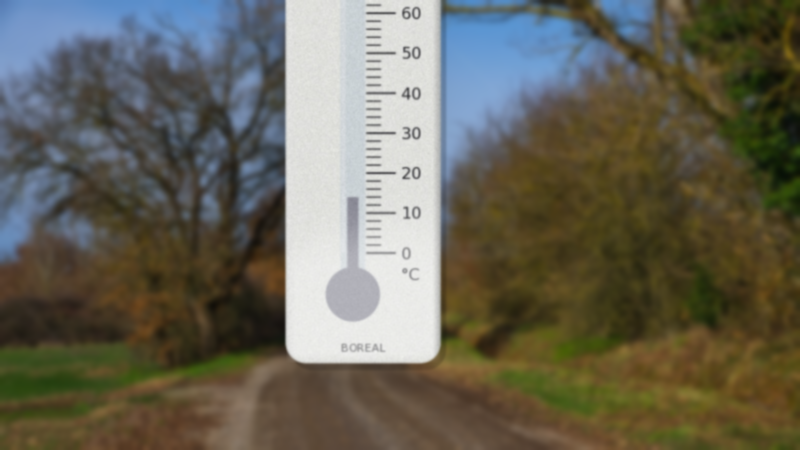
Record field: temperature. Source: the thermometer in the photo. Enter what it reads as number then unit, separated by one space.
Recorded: 14 °C
